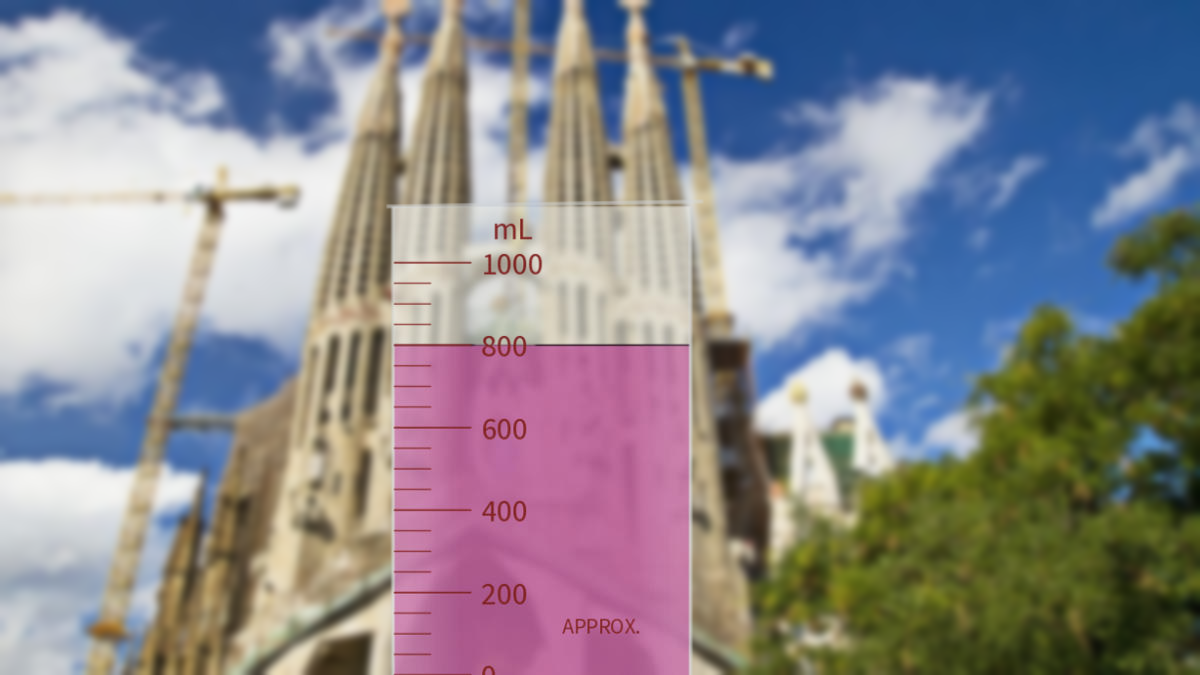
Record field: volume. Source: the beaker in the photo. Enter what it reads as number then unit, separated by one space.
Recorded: 800 mL
